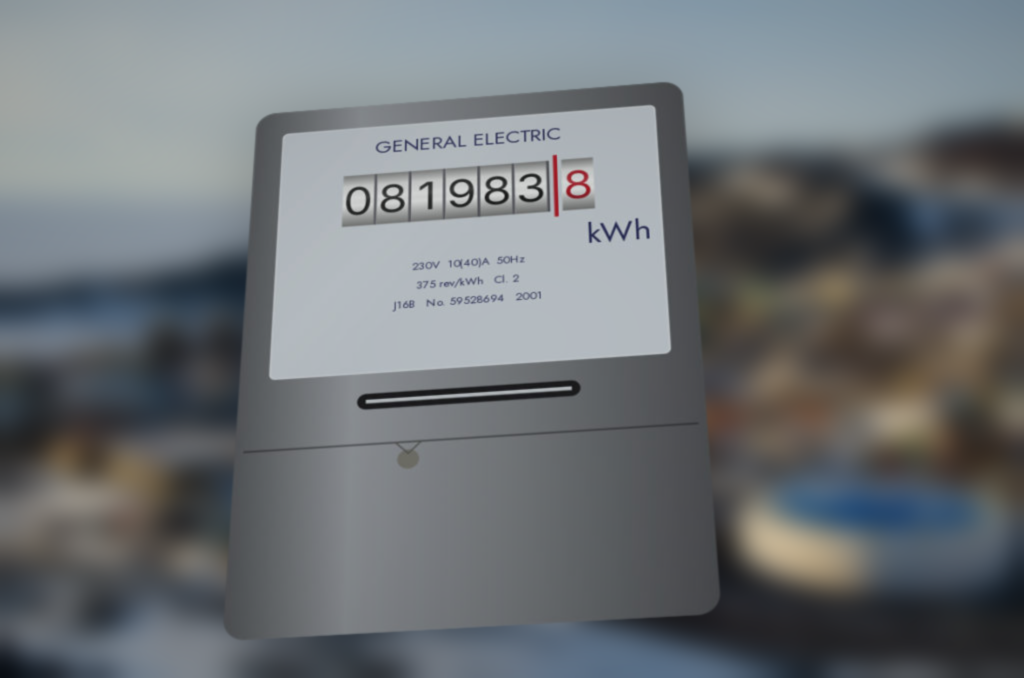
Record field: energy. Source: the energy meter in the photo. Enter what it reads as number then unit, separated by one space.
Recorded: 81983.8 kWh
